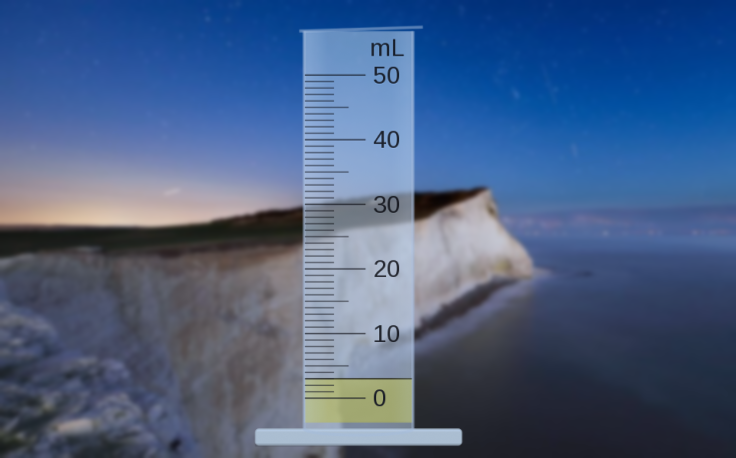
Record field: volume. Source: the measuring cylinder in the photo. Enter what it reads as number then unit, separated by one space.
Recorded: 3 mL
